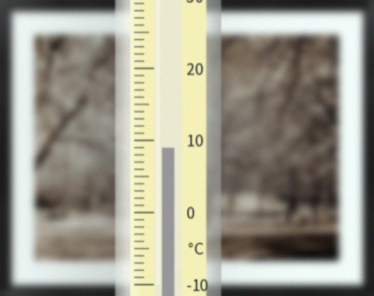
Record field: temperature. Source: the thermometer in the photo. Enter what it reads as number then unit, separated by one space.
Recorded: 9 °C
